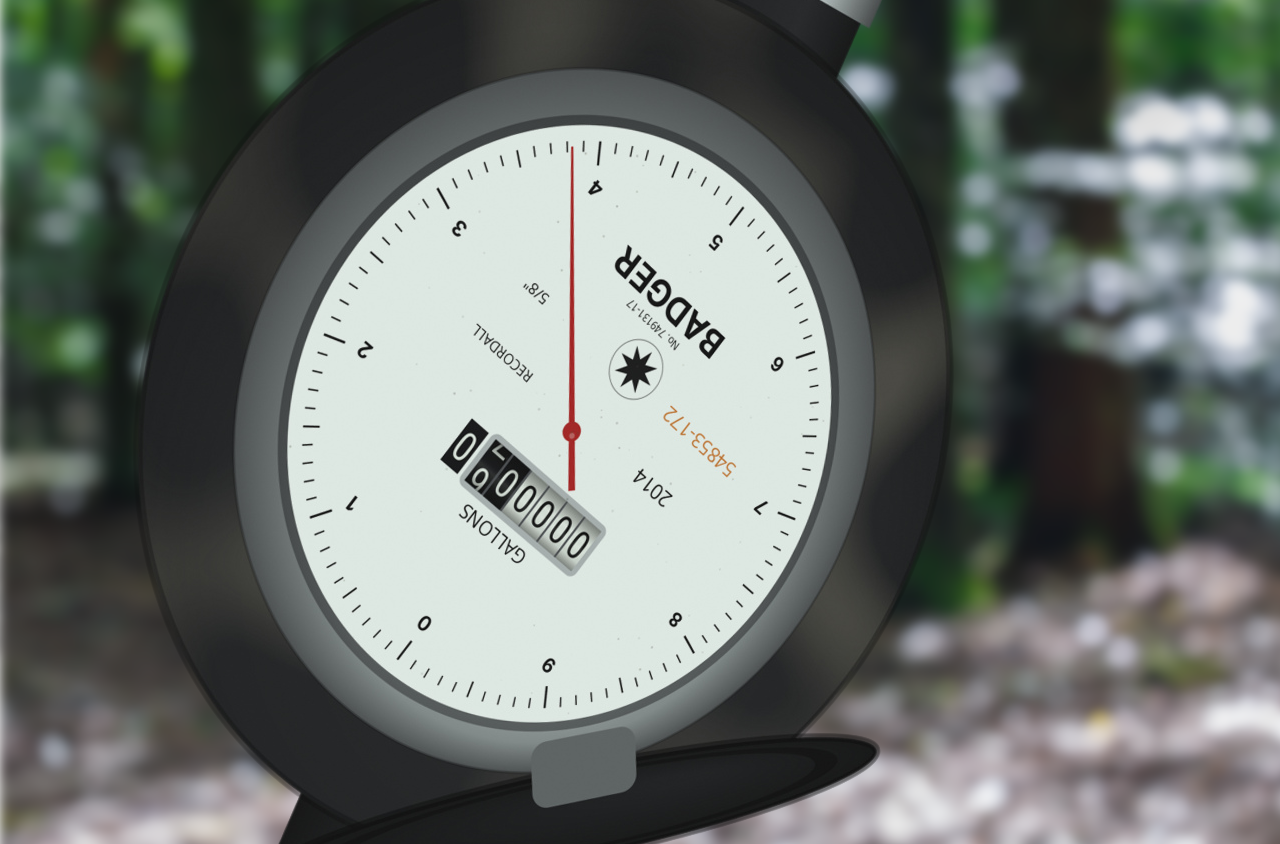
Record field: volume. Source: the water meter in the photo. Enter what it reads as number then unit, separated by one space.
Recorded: 63.8 gal
